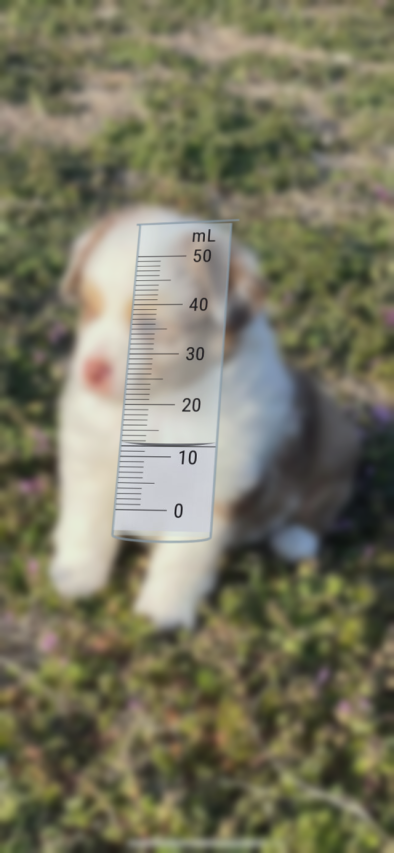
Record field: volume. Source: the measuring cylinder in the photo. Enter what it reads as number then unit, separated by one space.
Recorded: 12 mL
